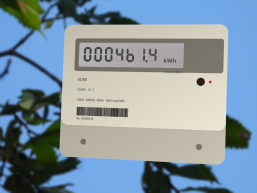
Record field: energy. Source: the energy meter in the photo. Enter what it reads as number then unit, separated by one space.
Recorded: 461.4 kWh
